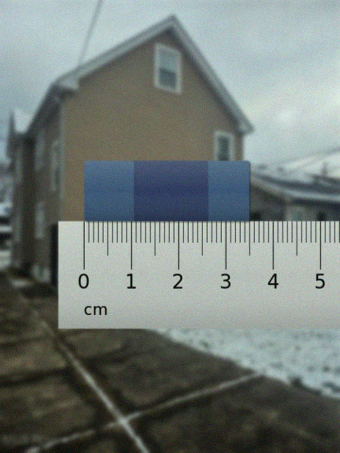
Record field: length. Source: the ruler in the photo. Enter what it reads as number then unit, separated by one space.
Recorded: 3.5 cm
